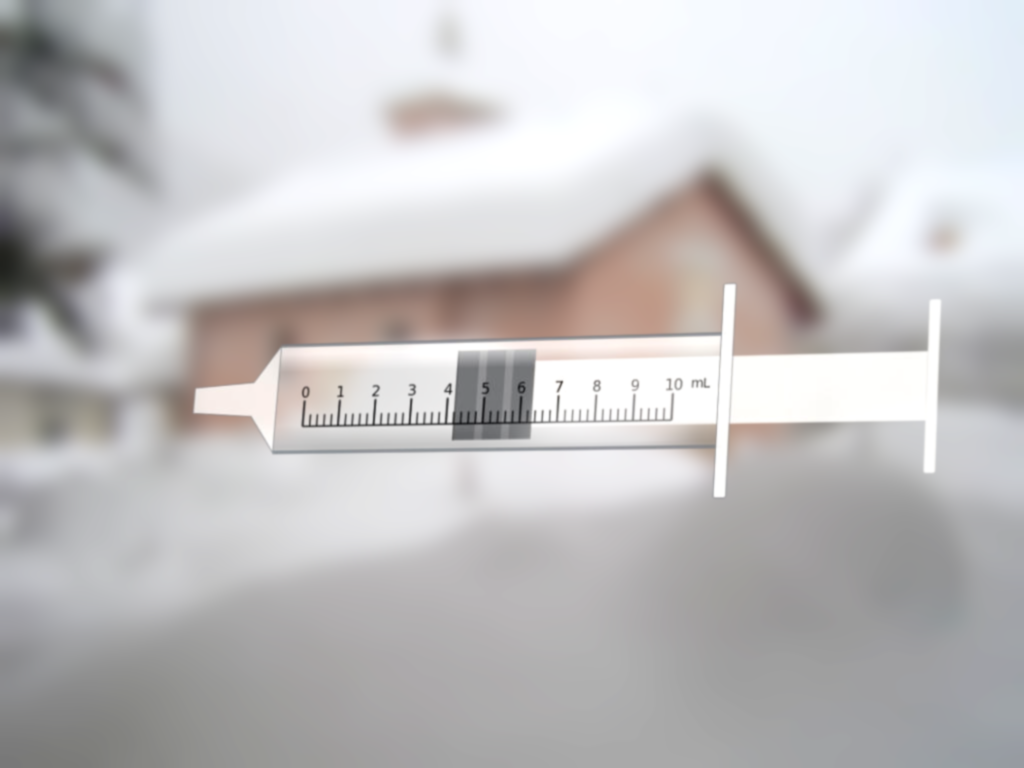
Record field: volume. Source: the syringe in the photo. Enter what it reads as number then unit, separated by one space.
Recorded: 4.2 mL
